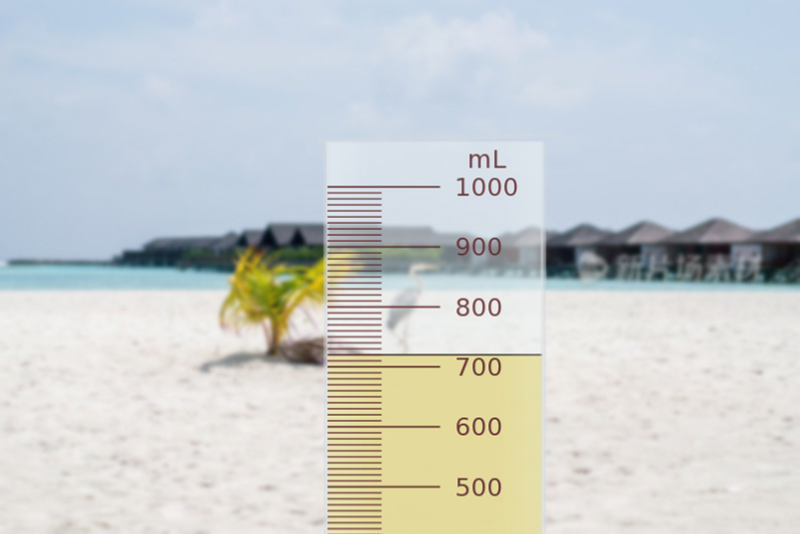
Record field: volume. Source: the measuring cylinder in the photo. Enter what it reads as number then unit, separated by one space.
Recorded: 720 mL
